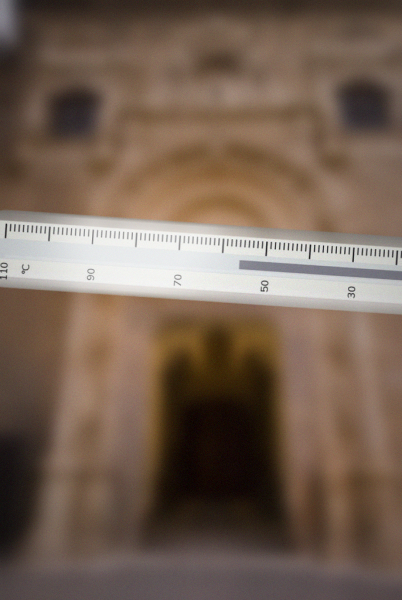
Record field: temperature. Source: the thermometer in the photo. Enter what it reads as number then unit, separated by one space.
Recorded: 56 °C
